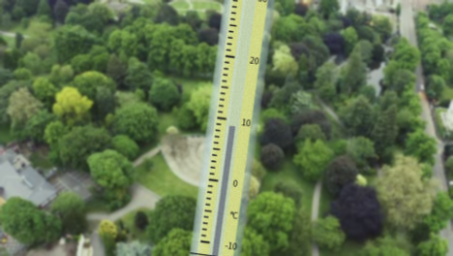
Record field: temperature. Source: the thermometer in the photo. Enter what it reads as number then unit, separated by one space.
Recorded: 9 °C
